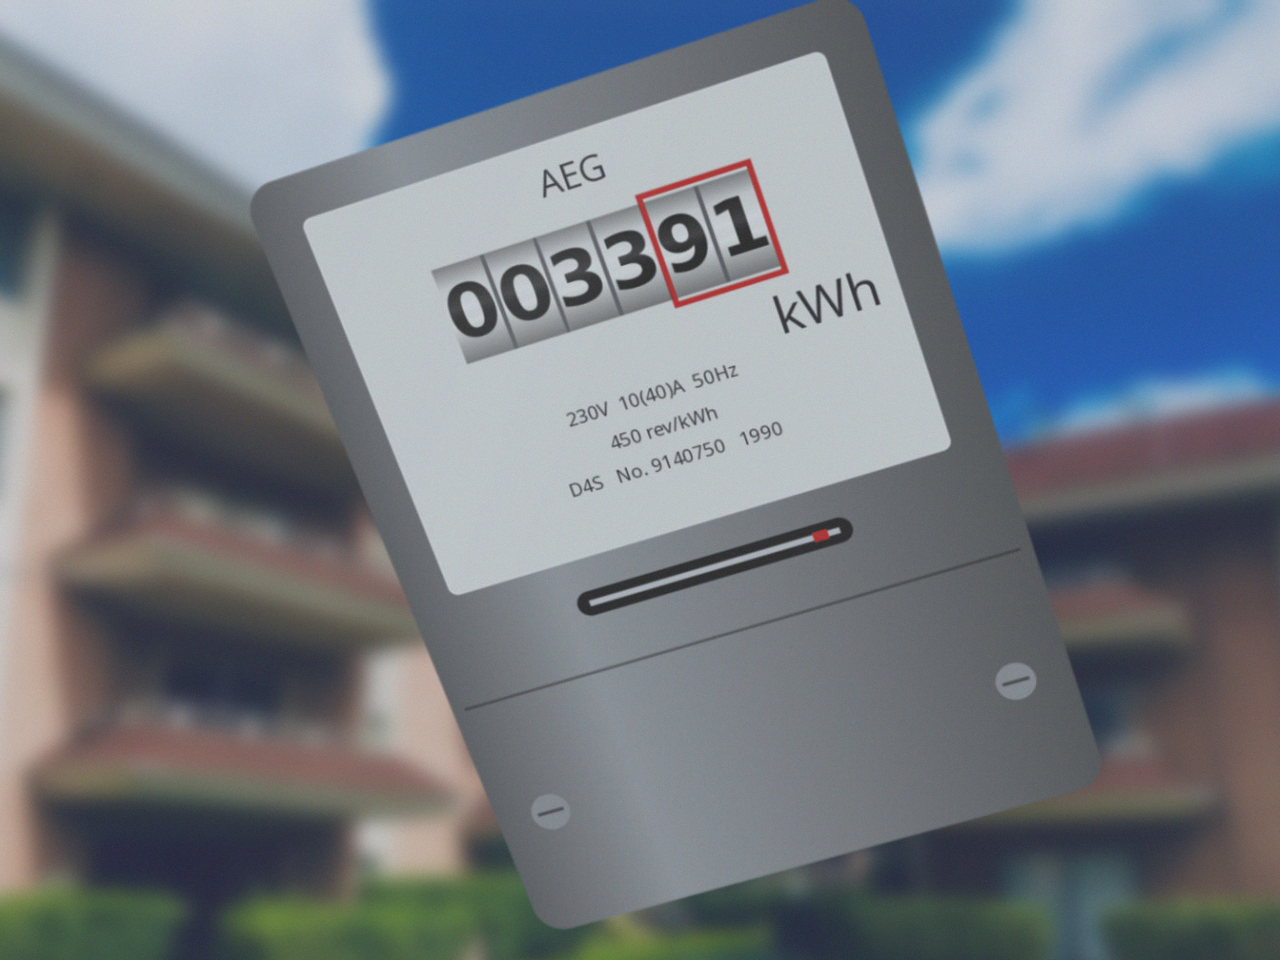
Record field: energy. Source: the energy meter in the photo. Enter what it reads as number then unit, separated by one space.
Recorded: 33.91 kWh
